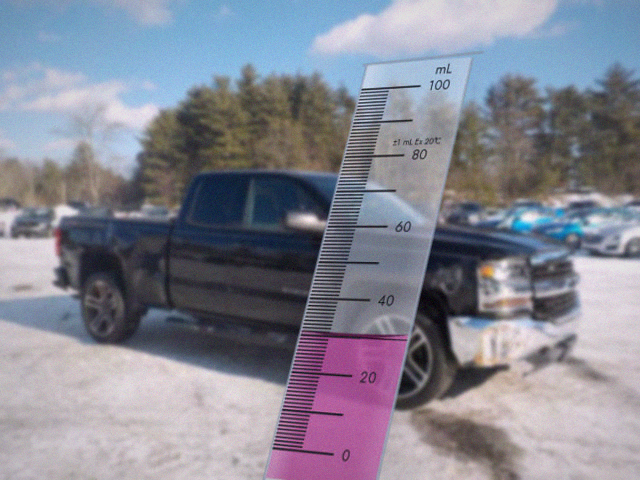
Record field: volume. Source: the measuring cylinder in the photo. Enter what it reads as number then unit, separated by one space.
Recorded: 30 mL
